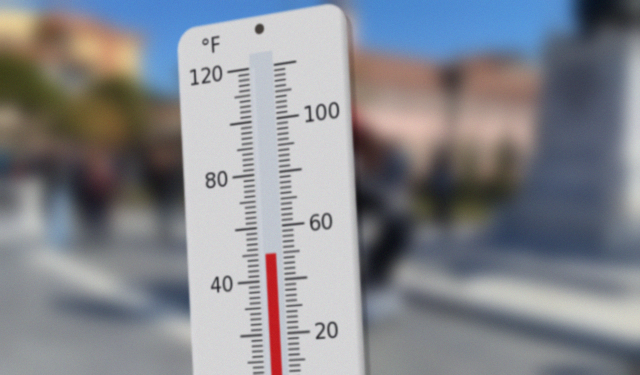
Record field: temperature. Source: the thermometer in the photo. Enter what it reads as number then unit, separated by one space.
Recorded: 50 °F
